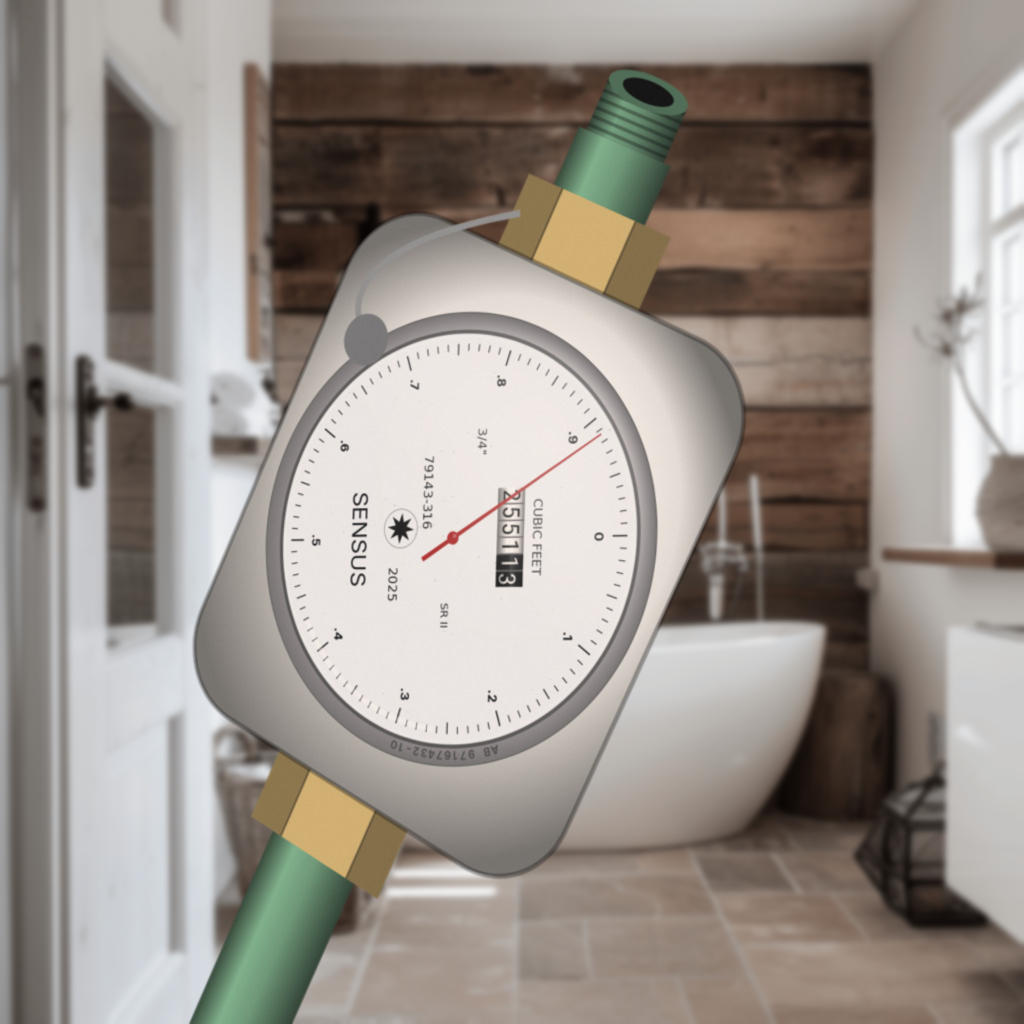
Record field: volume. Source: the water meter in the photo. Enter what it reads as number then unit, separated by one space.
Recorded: 255112.91 ft³
